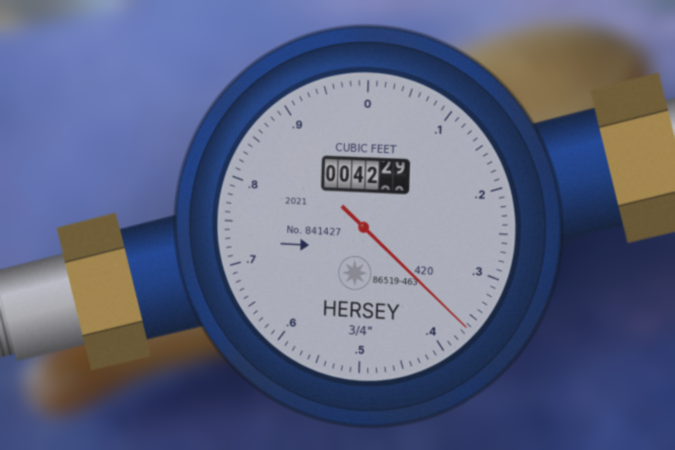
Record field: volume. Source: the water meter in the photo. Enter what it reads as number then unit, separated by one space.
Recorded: 4229.36 ft³
